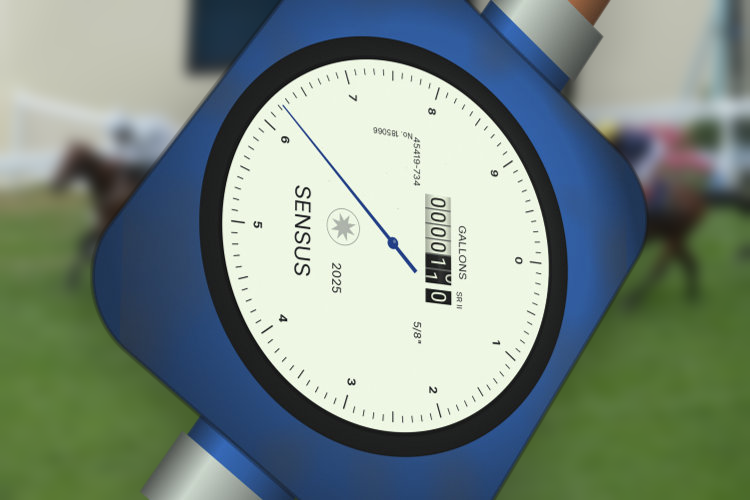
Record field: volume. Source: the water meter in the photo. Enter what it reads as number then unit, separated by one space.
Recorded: 106.2 gal
